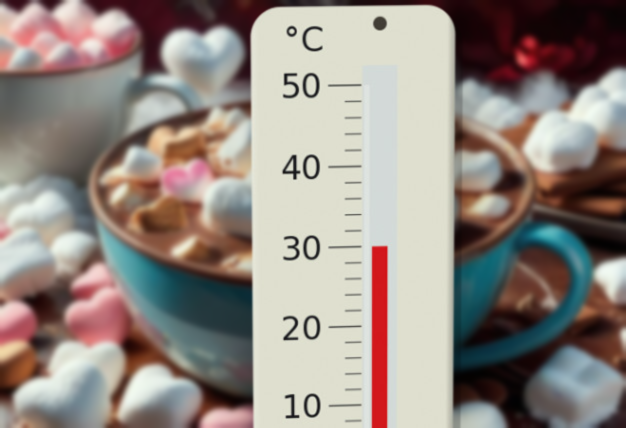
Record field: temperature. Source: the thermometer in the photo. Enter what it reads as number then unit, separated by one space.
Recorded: 30 °C
